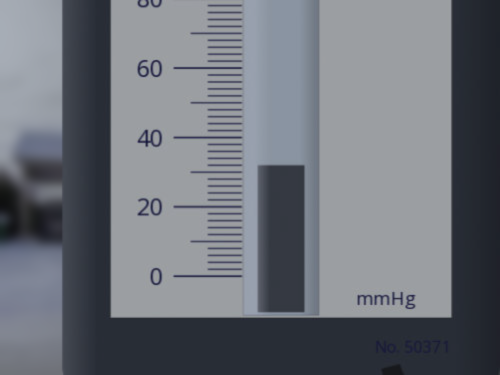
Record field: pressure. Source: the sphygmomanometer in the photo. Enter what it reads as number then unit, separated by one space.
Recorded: 32 mmHg
